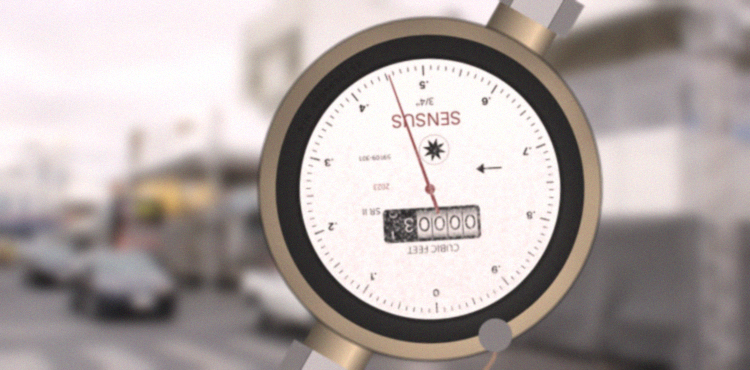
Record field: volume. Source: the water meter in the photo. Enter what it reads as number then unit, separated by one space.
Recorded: 31.45 ft³
